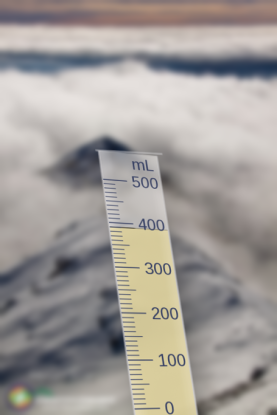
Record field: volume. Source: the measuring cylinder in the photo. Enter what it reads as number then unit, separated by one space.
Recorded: 390 mL
